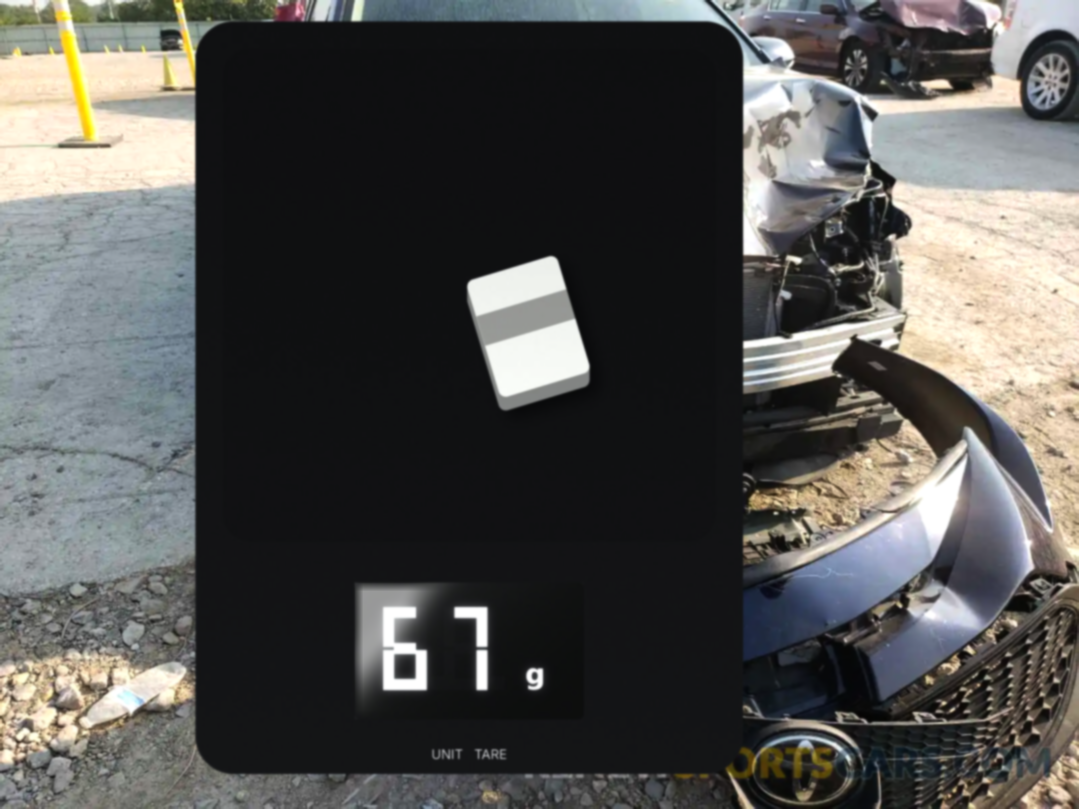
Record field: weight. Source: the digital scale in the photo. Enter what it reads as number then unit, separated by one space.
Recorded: 67 g
